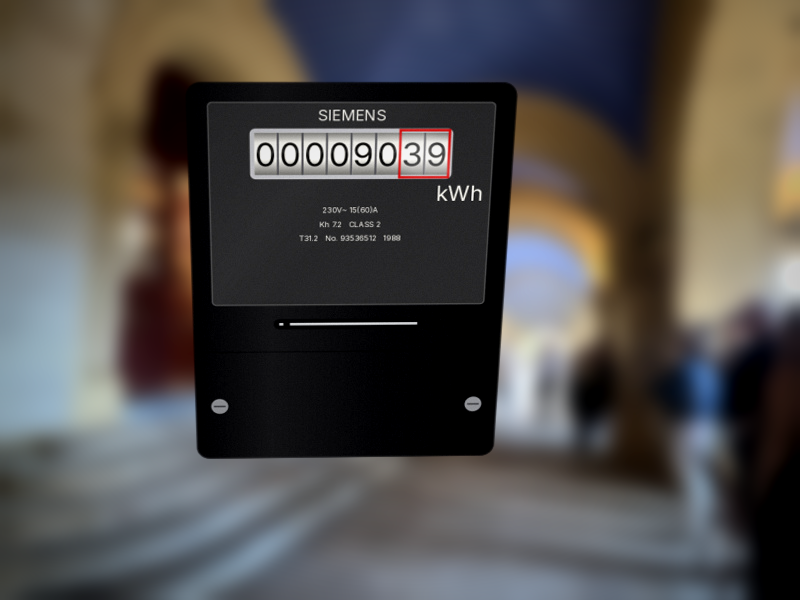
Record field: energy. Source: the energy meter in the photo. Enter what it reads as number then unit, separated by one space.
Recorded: 90.39 kWh
